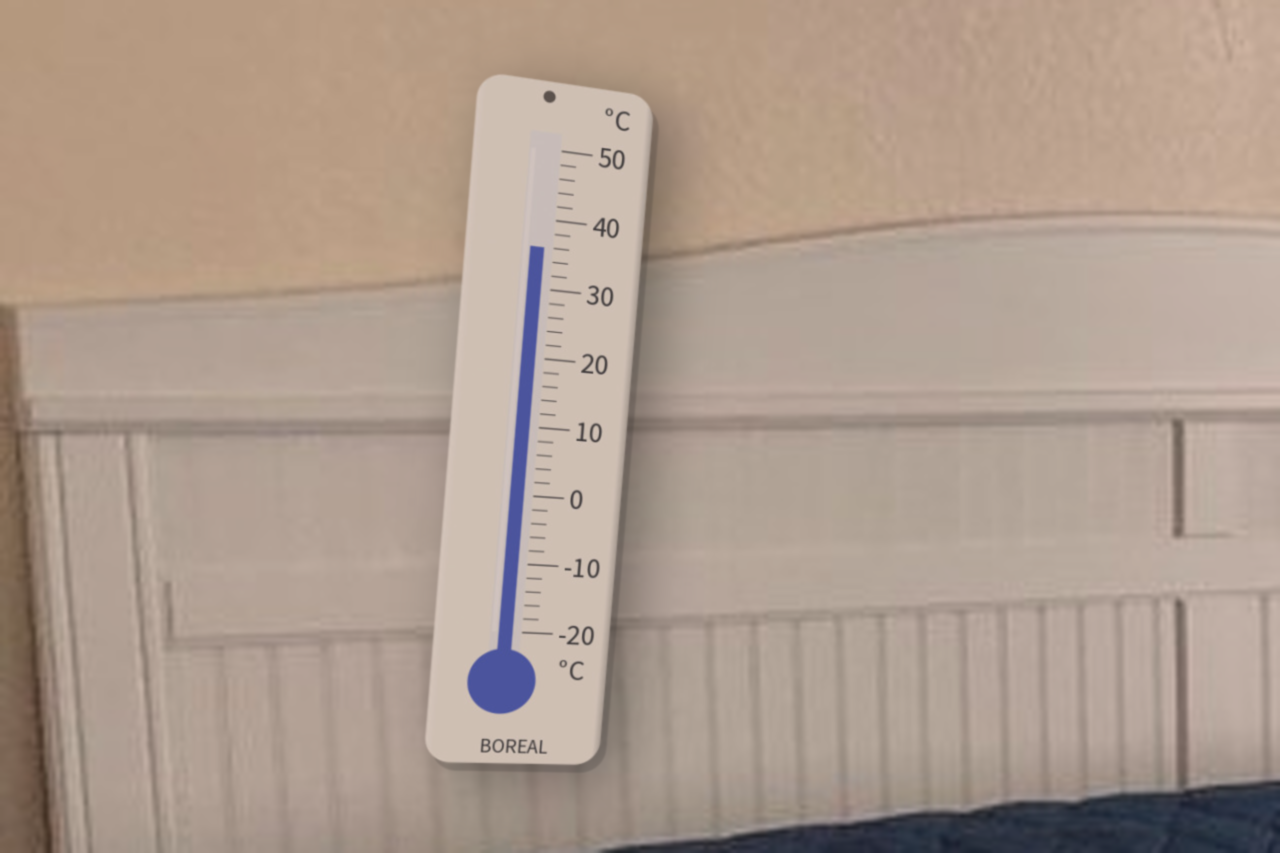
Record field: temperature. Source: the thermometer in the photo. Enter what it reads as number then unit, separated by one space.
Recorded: 36 °C
